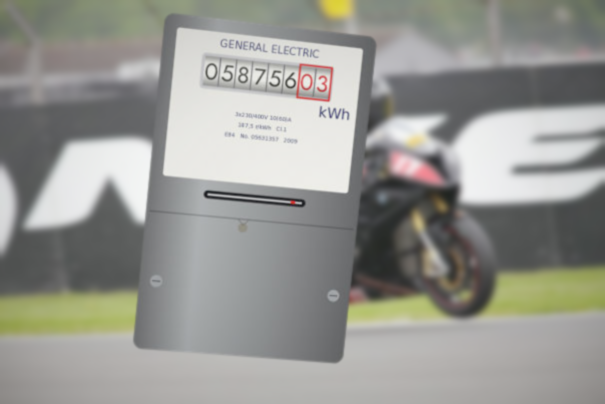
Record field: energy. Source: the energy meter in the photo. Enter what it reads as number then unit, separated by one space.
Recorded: 58756.03 kWh
